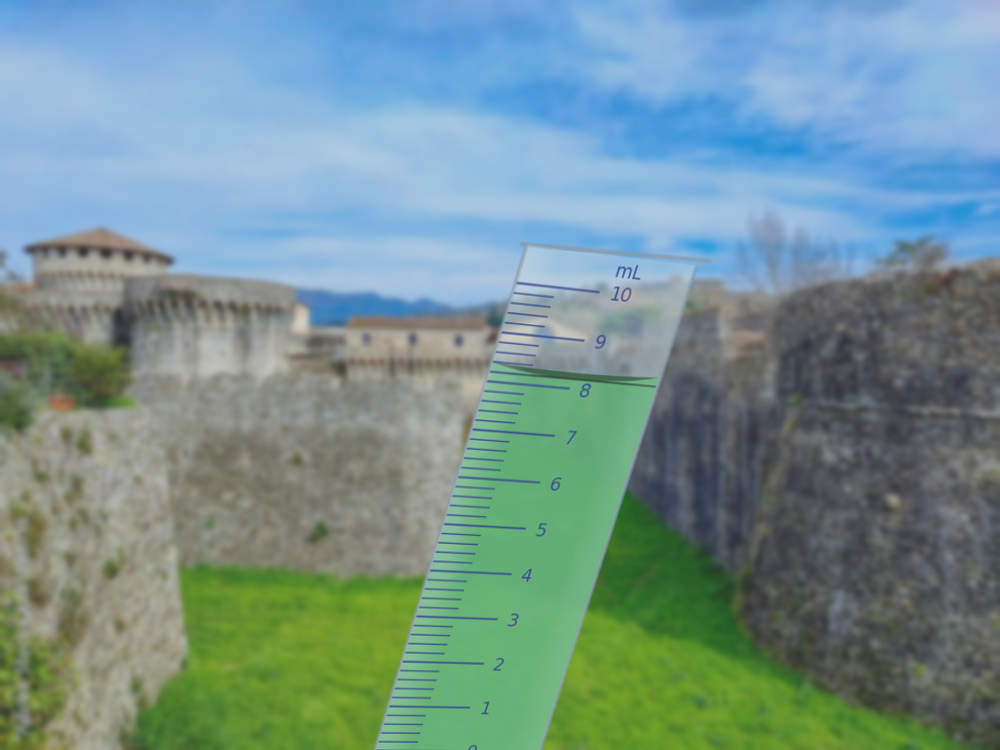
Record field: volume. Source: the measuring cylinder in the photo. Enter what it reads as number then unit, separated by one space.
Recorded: 8.2 mL
